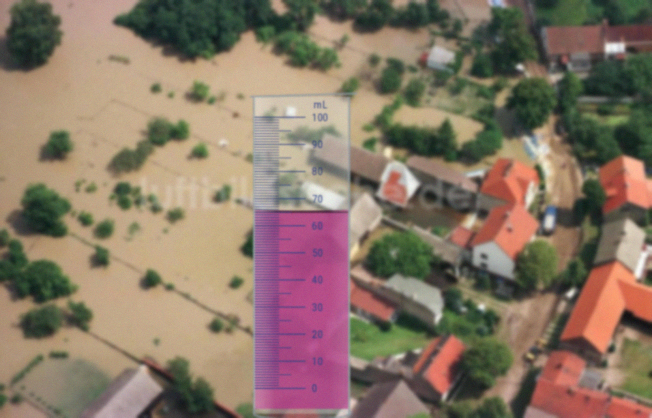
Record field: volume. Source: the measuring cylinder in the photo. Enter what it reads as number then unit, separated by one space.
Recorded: 65 mL
